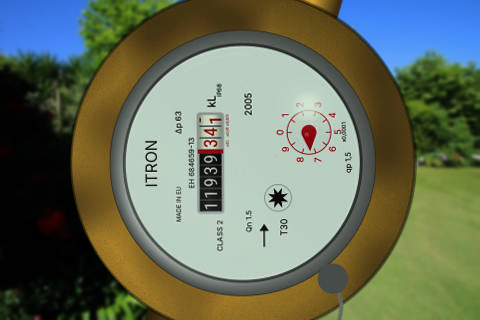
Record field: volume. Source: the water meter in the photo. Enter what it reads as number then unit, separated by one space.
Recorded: 11939.3407 kL
